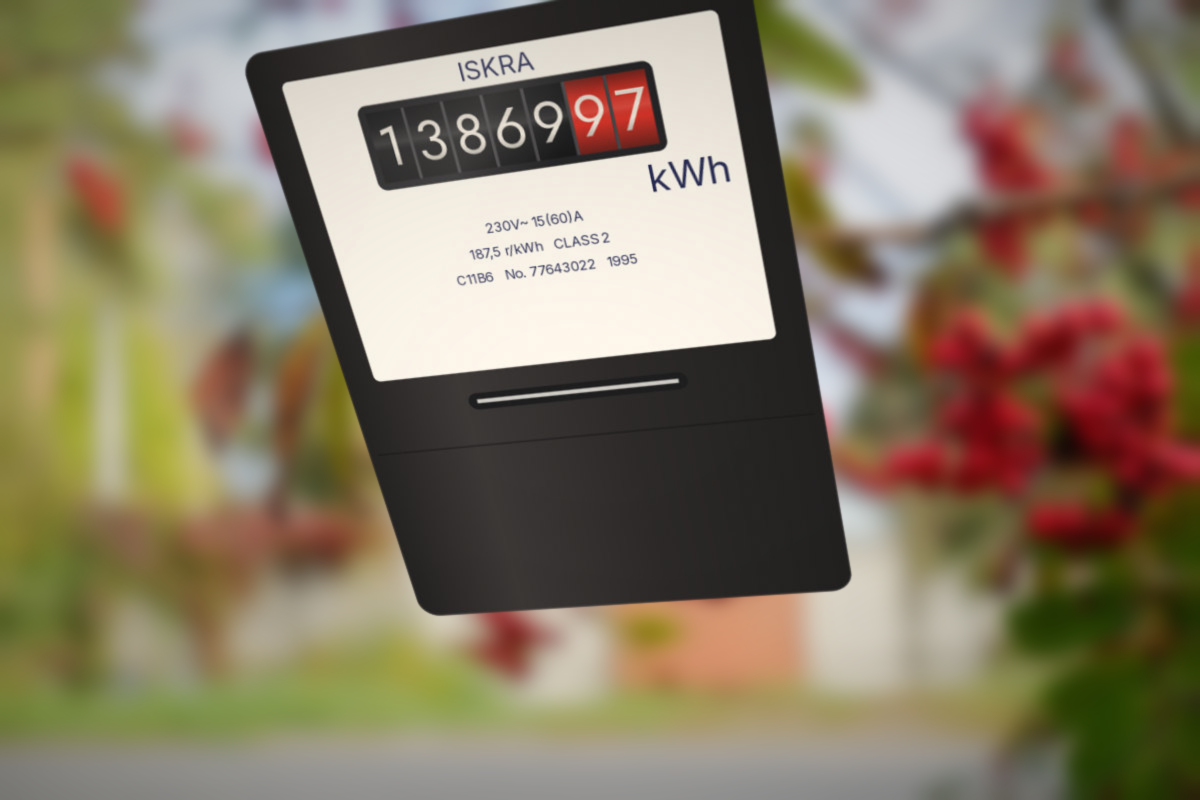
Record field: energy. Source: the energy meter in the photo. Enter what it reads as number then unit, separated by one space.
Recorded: 13869.97 kWh
